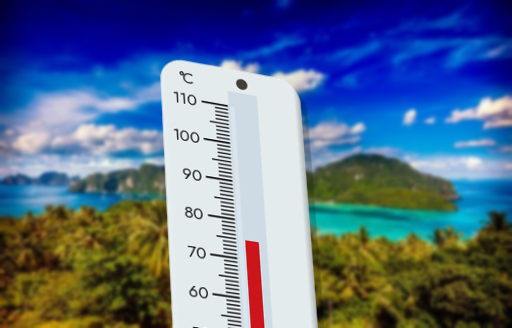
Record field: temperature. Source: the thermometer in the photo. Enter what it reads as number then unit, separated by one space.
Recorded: 75 °C
